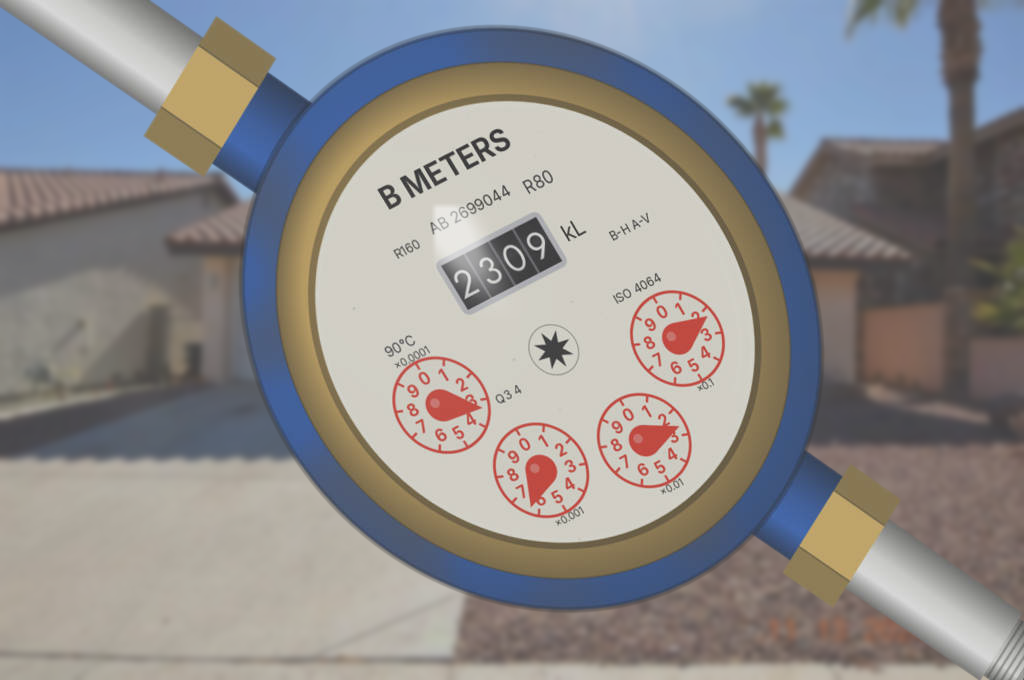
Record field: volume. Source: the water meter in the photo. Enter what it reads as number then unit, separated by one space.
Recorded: 2309.2263 kL
